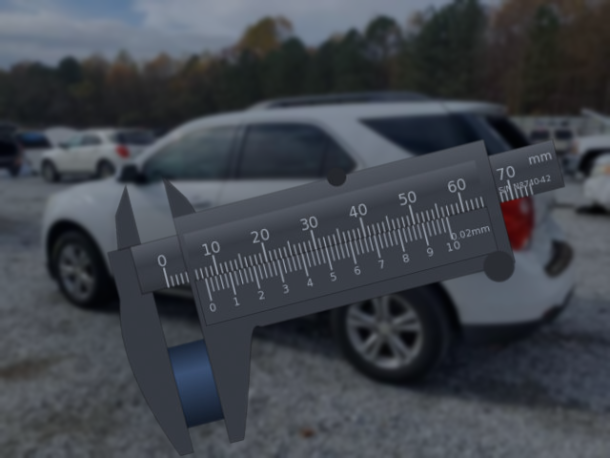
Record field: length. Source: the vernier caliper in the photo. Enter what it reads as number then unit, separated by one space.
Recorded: 7.5 mm
